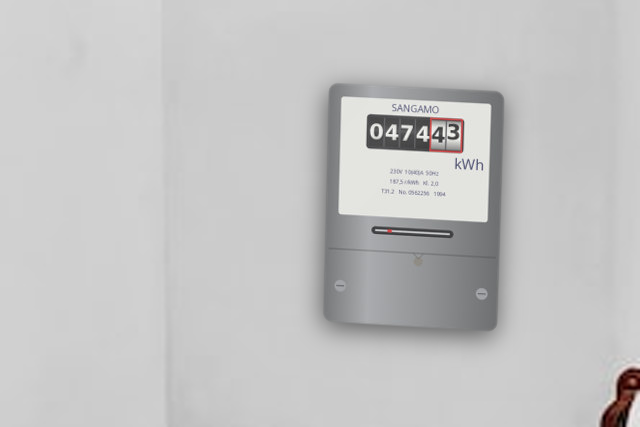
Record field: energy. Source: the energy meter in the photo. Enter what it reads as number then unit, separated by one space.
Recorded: 474.43 kWh
